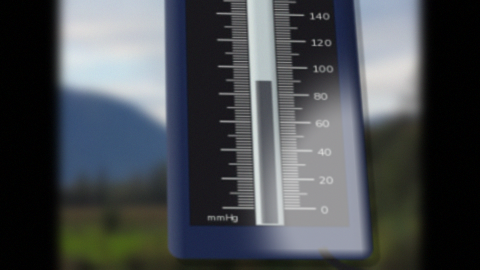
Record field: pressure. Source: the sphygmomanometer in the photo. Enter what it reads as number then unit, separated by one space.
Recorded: 90 mmHg
